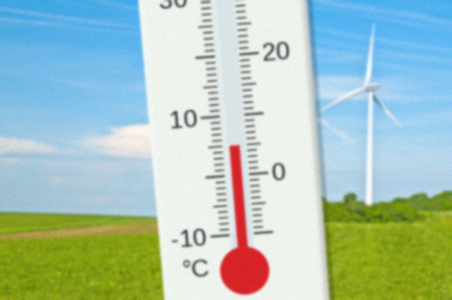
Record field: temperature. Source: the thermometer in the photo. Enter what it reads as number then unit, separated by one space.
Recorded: 5 °C
